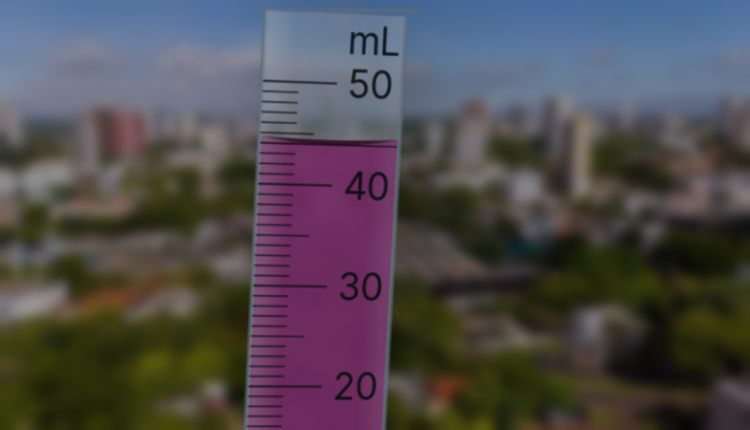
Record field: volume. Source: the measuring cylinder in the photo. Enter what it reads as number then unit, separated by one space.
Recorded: 44 mL
